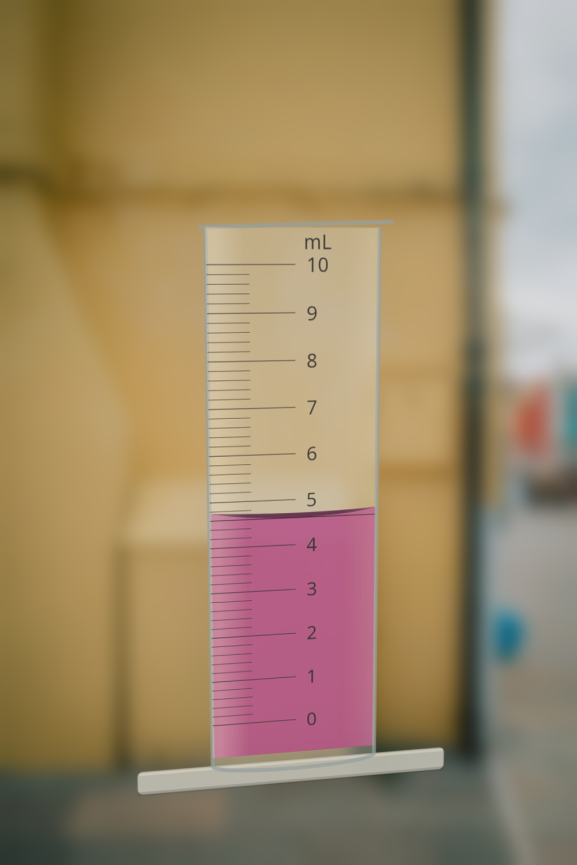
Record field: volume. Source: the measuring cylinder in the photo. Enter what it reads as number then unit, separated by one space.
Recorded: 4.6 mL
